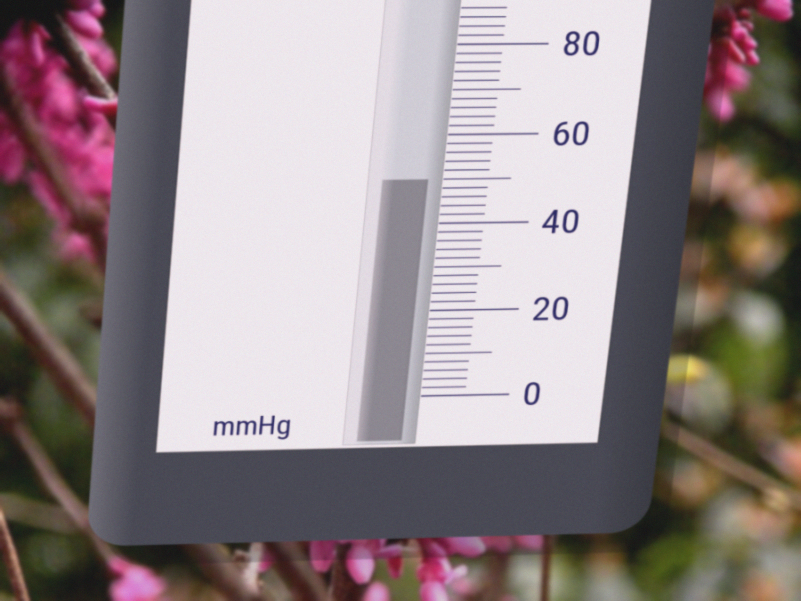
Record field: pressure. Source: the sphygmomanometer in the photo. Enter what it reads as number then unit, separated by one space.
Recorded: 50 mmHg
